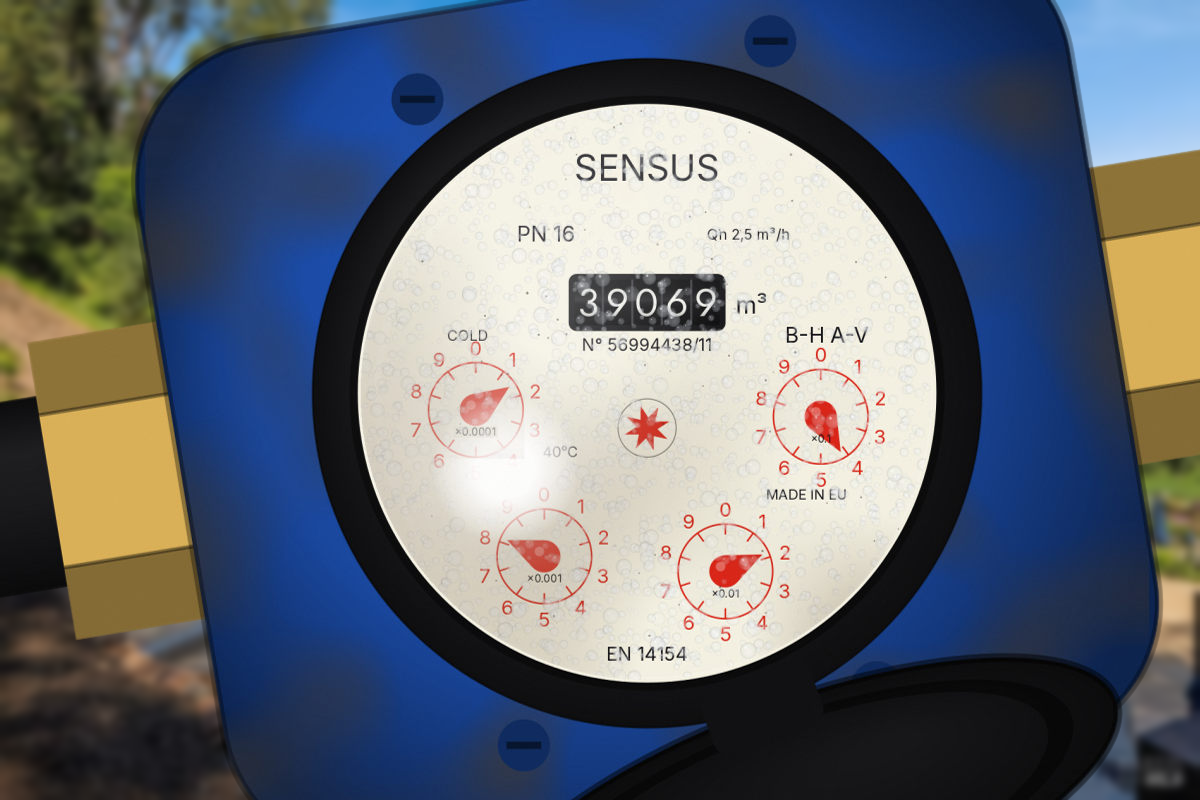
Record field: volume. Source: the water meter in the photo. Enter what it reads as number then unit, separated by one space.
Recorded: 39069.4181 m³
